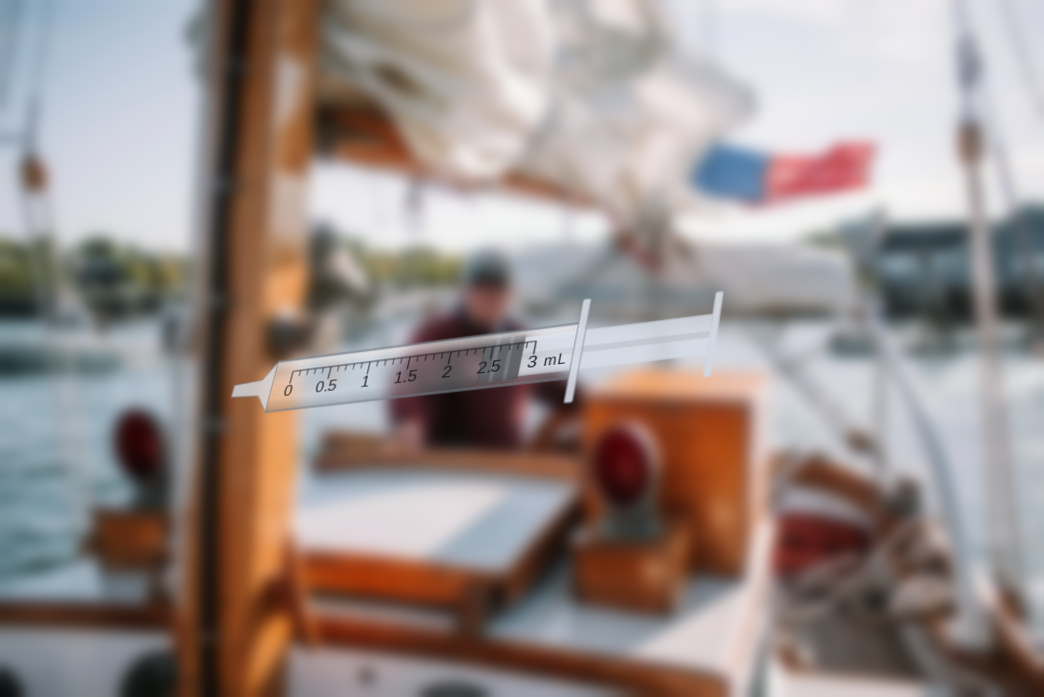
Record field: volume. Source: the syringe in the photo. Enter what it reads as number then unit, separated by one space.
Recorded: 2.4 mL
